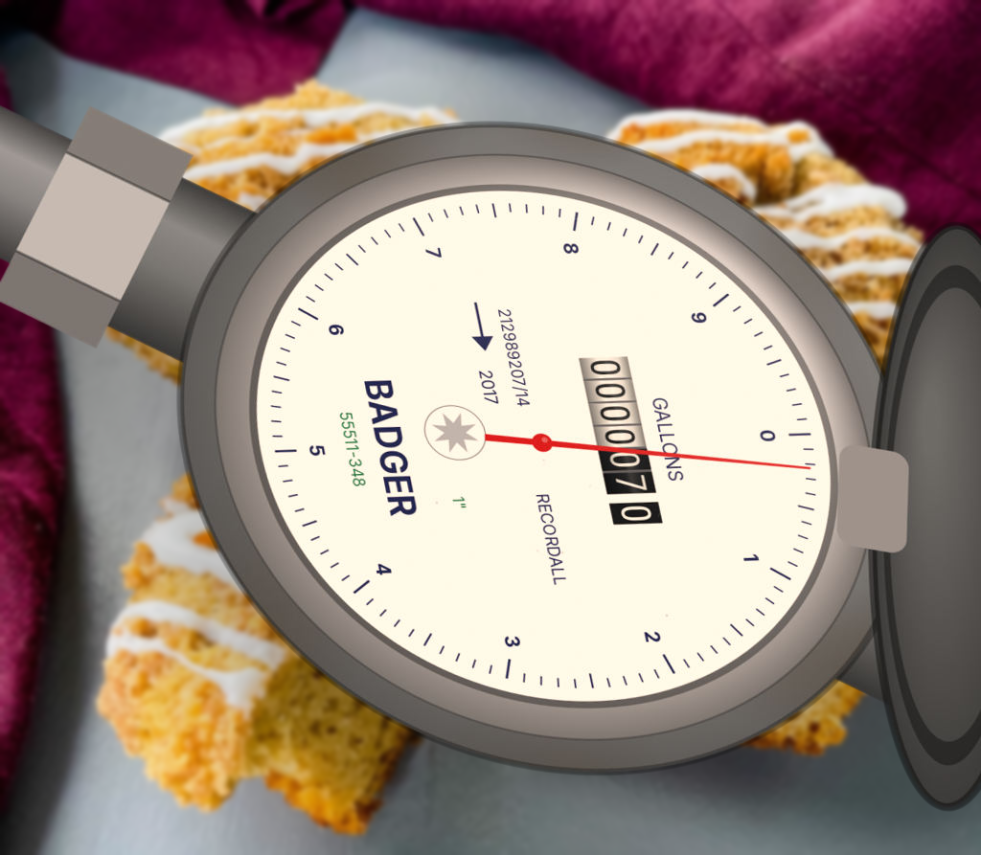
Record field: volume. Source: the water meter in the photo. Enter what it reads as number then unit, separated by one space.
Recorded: 70.2 gal
